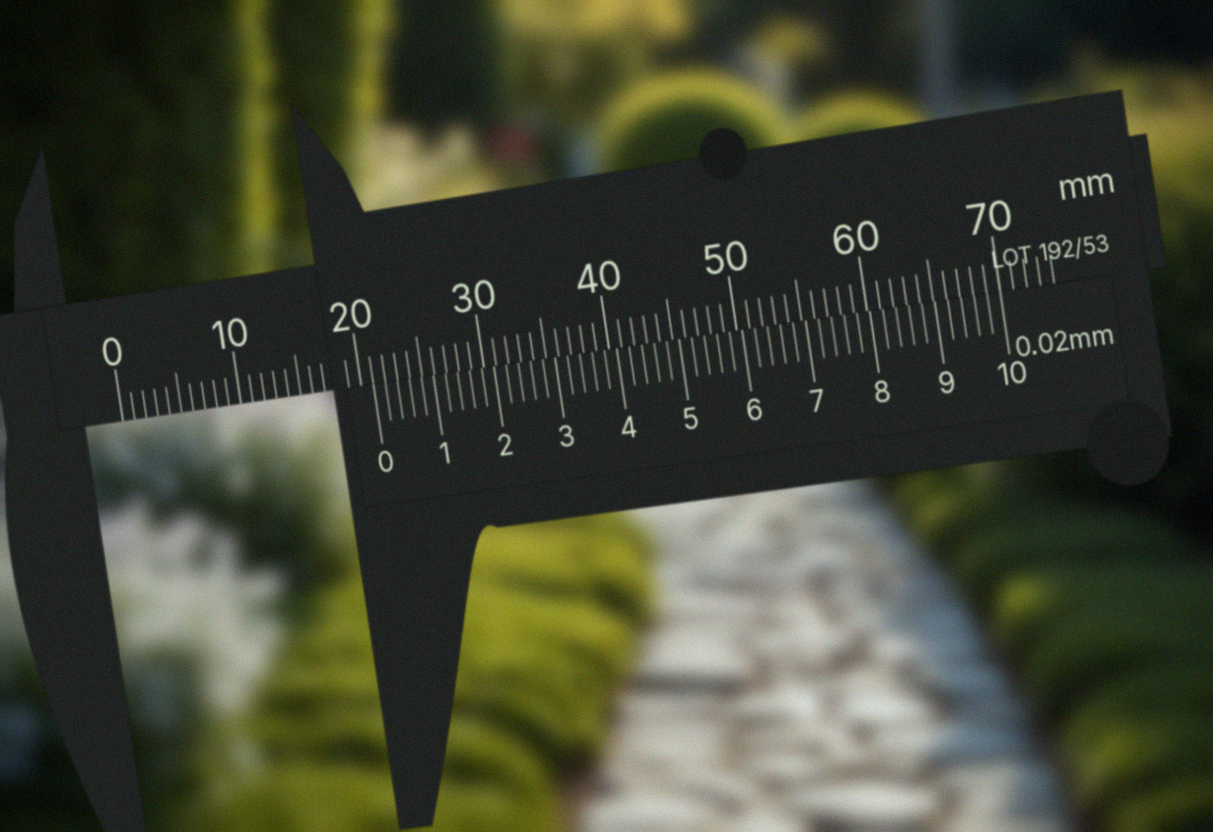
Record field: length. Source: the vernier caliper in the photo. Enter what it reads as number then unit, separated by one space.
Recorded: 21.0 mm
